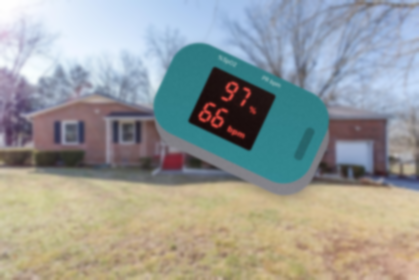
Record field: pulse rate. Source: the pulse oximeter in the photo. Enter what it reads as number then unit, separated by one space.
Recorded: 66 bpm
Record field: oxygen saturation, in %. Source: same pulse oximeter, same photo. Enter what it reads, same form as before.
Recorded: 97 %
